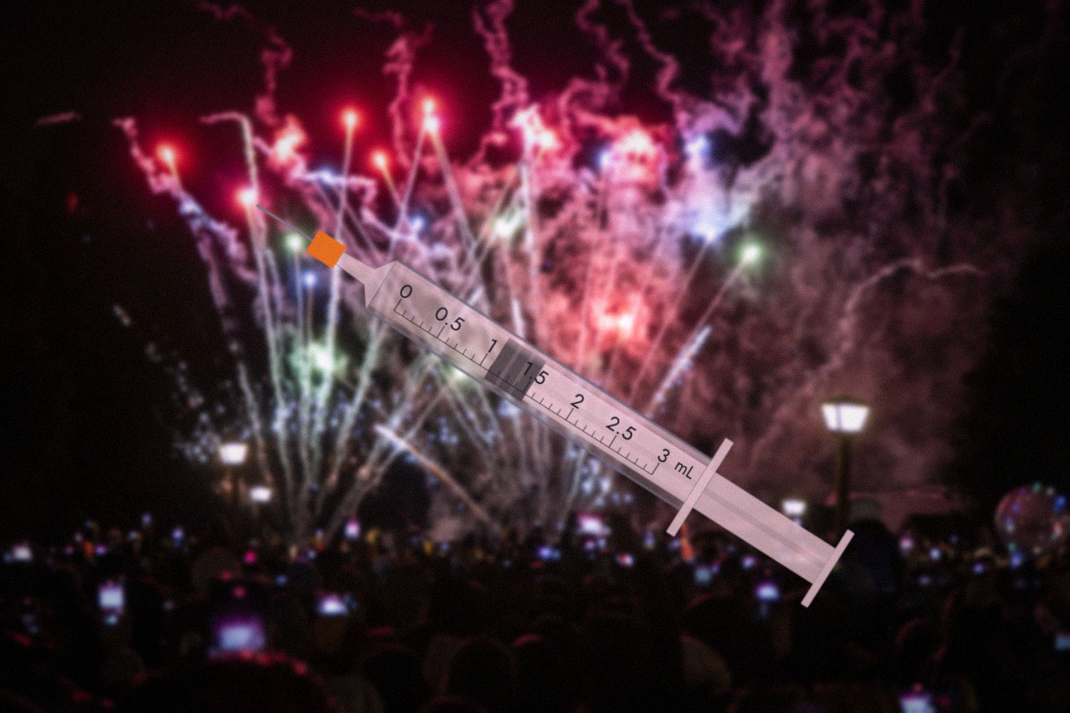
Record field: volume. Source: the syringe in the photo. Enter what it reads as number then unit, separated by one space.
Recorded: 1.1 mL
